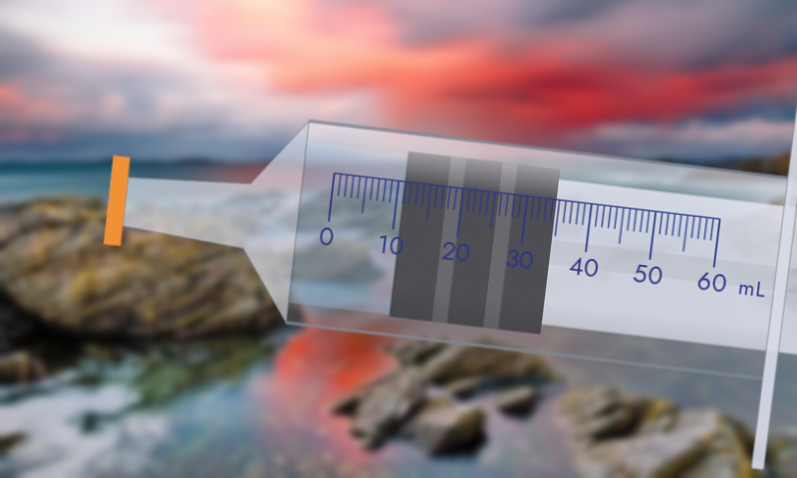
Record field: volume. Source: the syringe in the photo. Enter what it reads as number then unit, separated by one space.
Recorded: 11 mL
